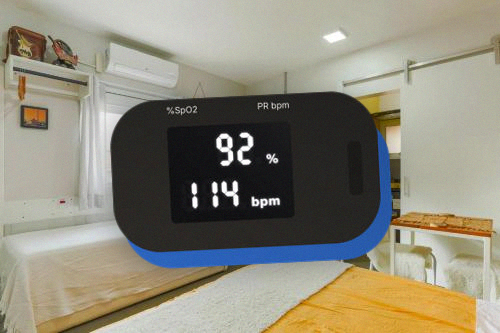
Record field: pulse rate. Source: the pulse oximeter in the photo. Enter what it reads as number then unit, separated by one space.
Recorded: 114 bpm
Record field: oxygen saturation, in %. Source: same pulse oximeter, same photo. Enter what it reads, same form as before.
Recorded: 92 %
